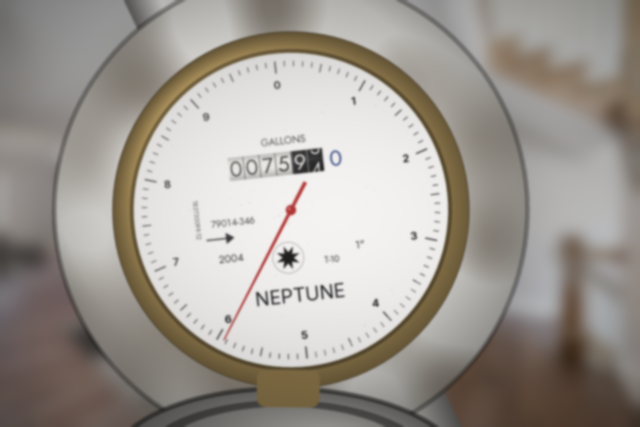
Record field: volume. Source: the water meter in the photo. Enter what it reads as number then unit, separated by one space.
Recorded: 75935.9 gal
